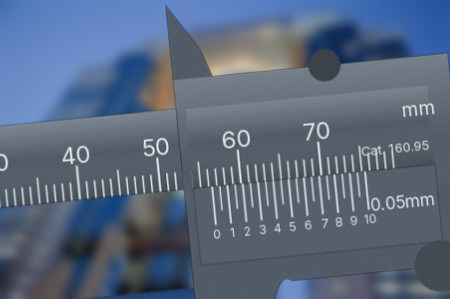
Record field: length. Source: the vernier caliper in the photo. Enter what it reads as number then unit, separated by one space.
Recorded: 56.4 mm
